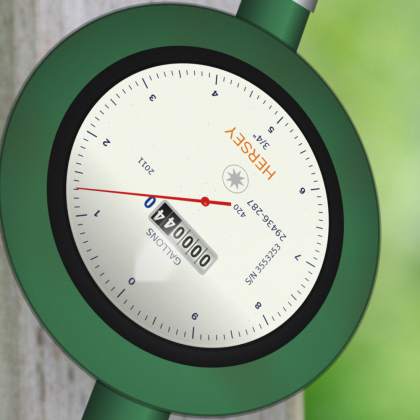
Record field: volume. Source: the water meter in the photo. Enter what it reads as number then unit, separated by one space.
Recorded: 441.3 gal
